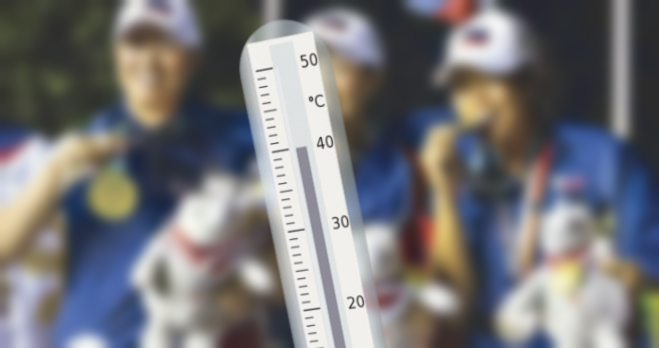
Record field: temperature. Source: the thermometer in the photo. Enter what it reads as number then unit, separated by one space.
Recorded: 40 °C
